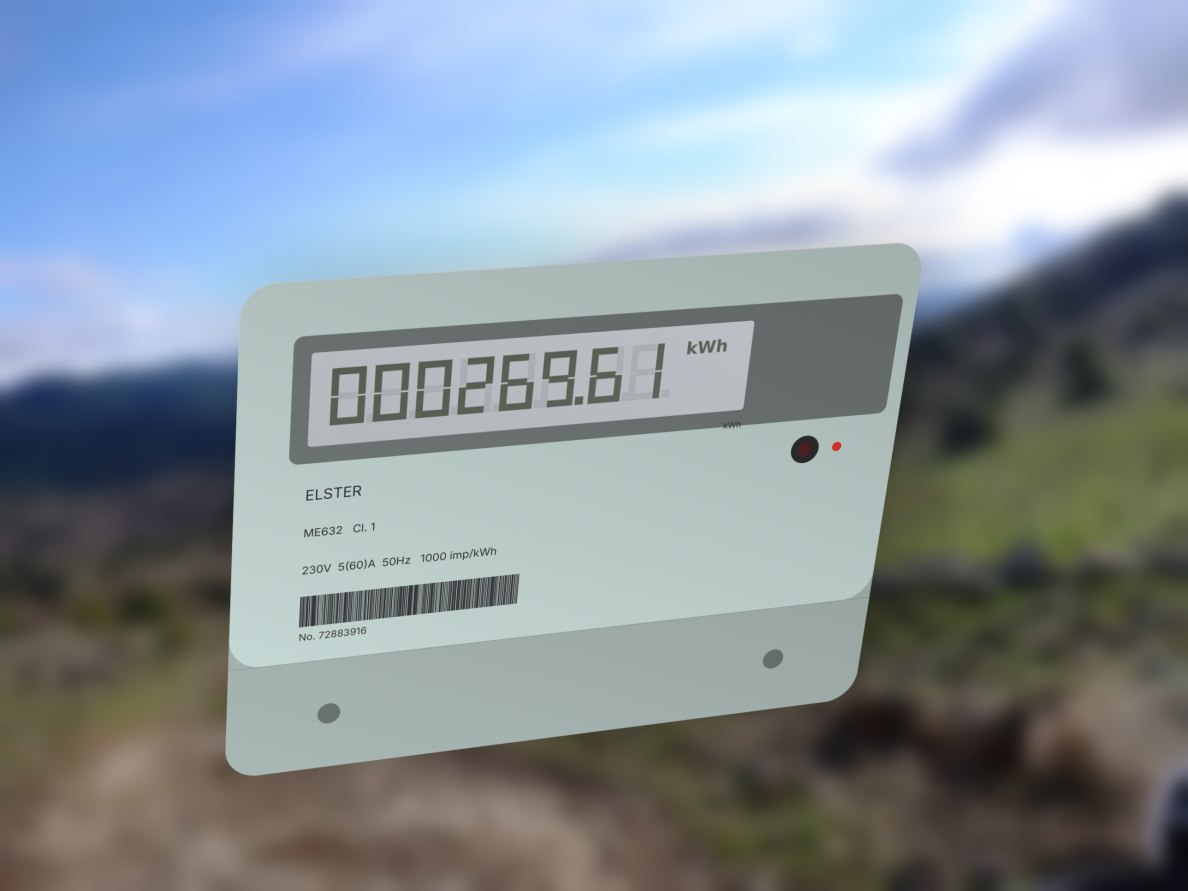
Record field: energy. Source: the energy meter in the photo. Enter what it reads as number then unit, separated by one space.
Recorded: 269.61 kWh
